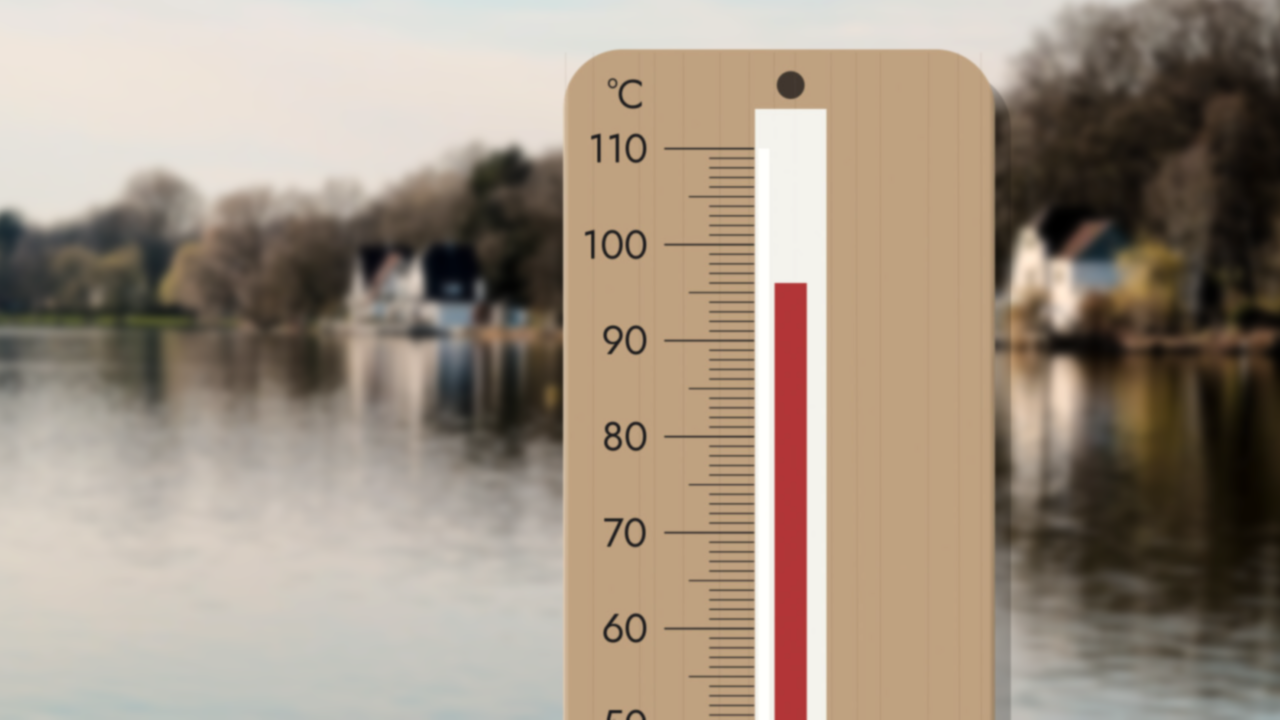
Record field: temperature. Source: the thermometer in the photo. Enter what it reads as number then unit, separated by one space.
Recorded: 96 °C
